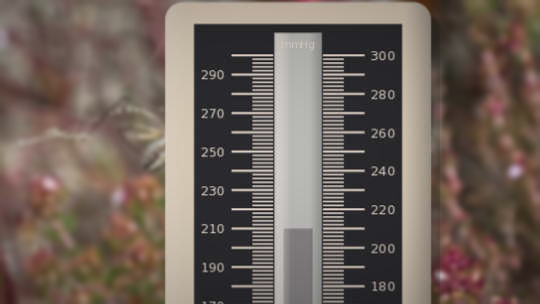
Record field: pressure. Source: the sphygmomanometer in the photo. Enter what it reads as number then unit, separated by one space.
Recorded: 210 mmHg
